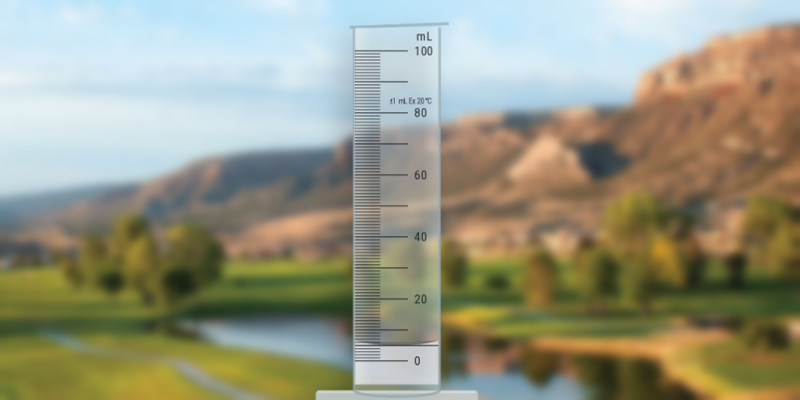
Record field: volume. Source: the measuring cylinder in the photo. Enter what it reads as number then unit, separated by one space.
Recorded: 5 mL
